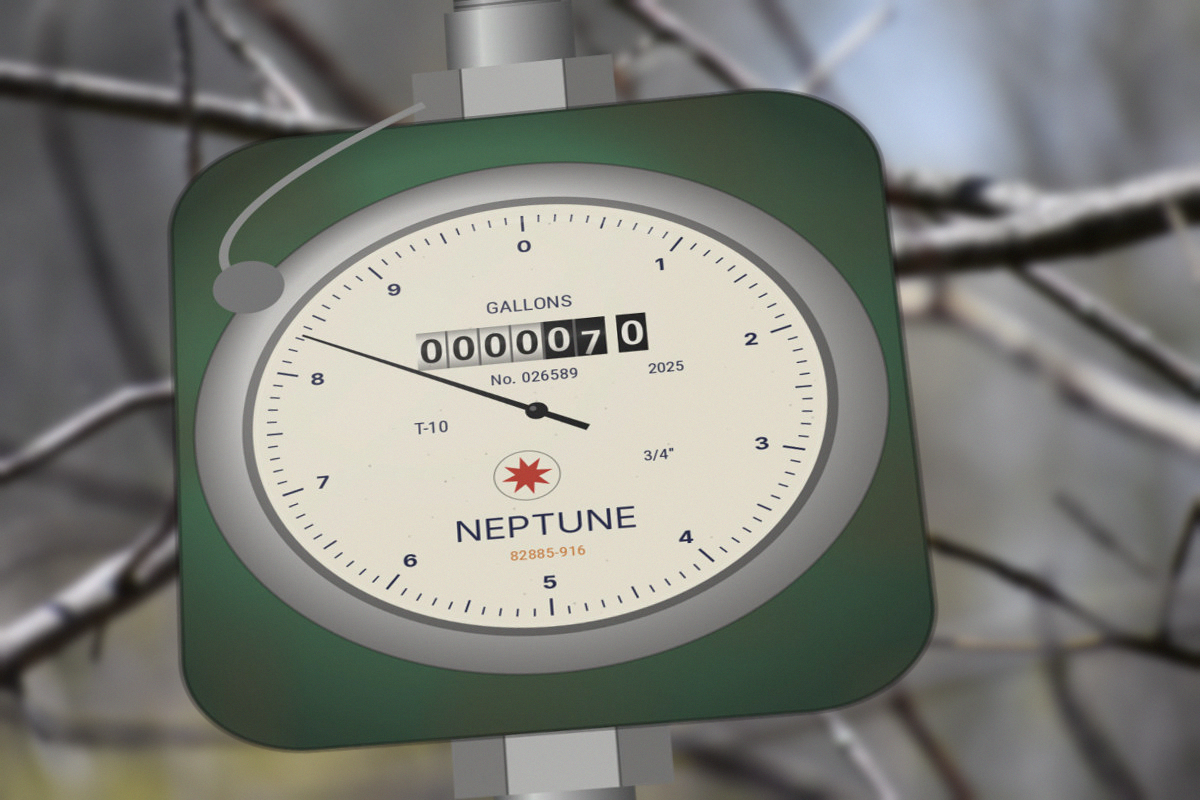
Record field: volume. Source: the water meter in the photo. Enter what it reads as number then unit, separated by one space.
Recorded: 68.3 gal
